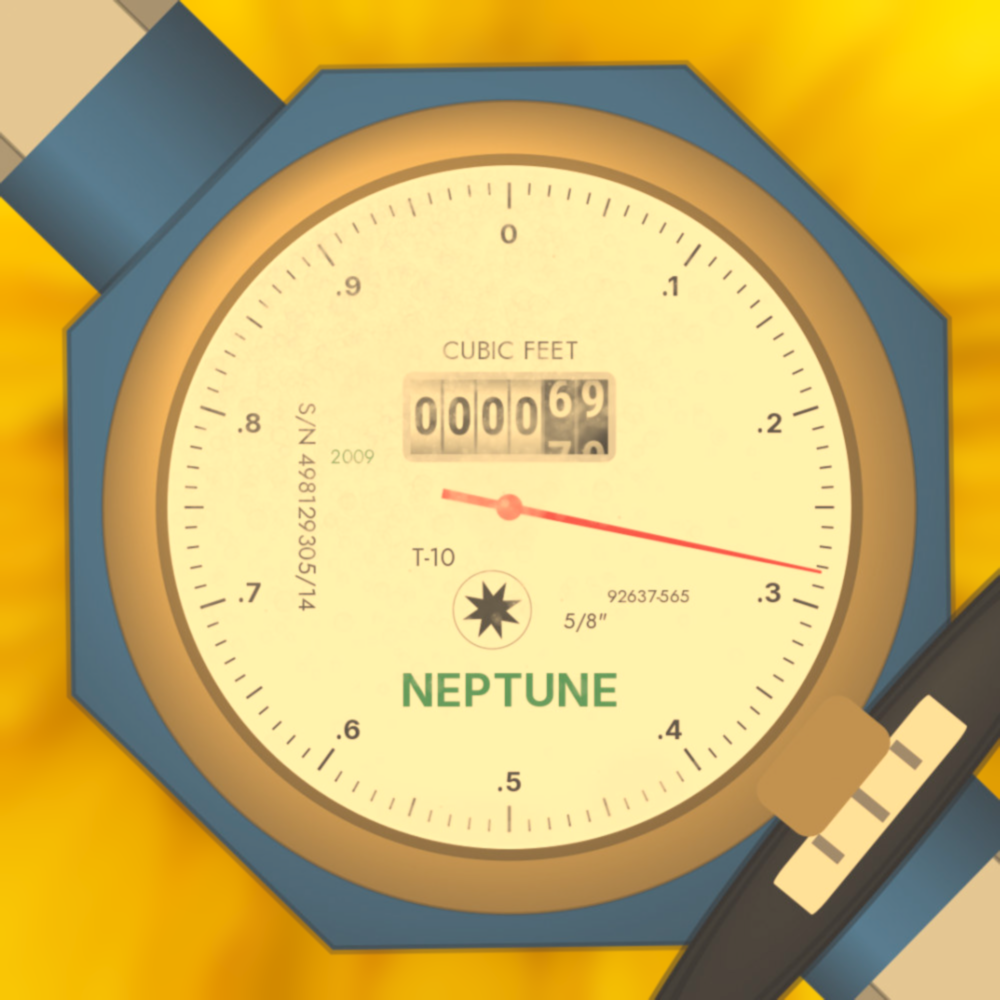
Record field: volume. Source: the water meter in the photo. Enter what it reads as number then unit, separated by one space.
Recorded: 69.28 ft³
